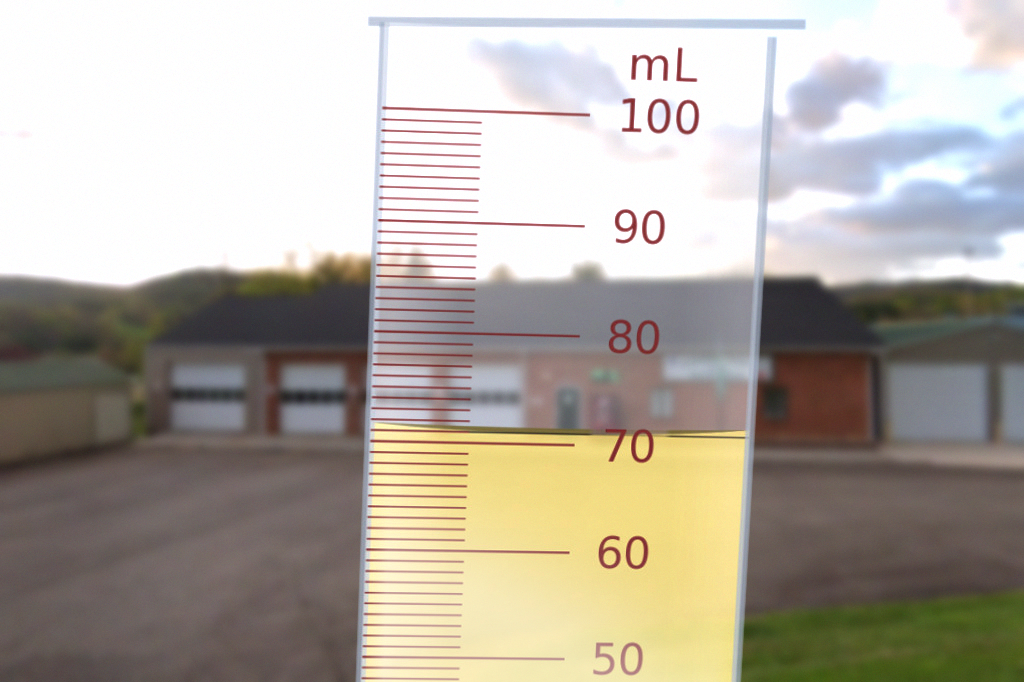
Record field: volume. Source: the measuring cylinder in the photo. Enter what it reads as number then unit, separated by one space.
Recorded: 71 mL
